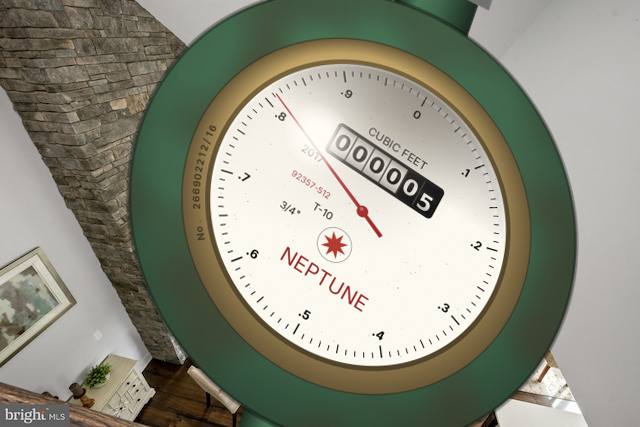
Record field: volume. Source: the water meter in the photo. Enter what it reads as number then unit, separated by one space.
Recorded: 4.81 ft³
